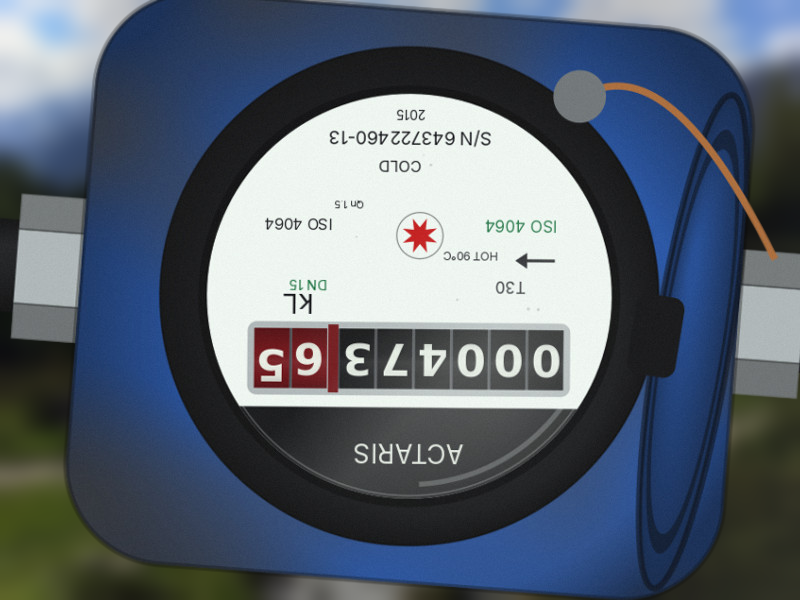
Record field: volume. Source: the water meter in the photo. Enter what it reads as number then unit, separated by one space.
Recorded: 473.65 kL
